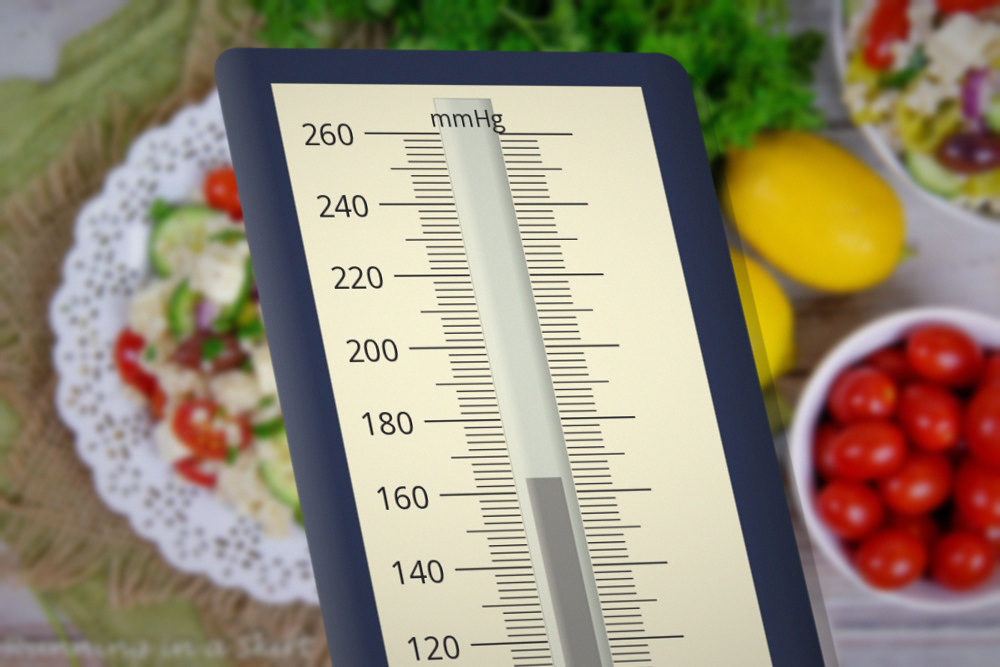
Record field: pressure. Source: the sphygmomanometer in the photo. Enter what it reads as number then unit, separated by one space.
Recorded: 164 mmHg
